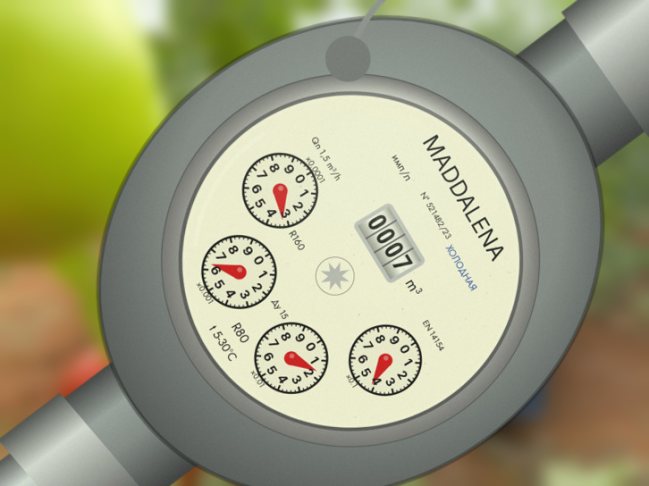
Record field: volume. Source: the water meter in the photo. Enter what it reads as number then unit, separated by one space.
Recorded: 7.4163 m³
